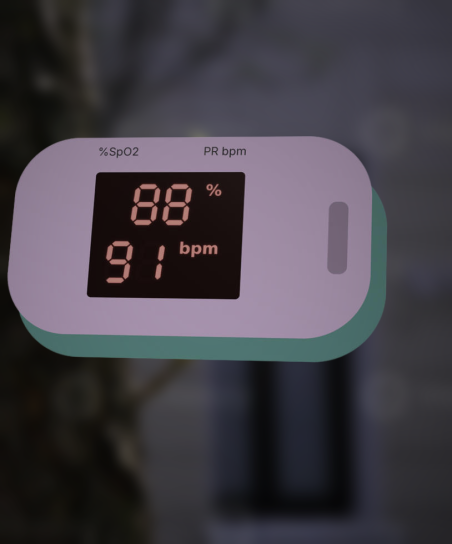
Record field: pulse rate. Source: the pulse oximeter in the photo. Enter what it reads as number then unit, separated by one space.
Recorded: 91 bpm
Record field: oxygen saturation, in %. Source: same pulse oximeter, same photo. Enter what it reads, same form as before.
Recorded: 88 %
